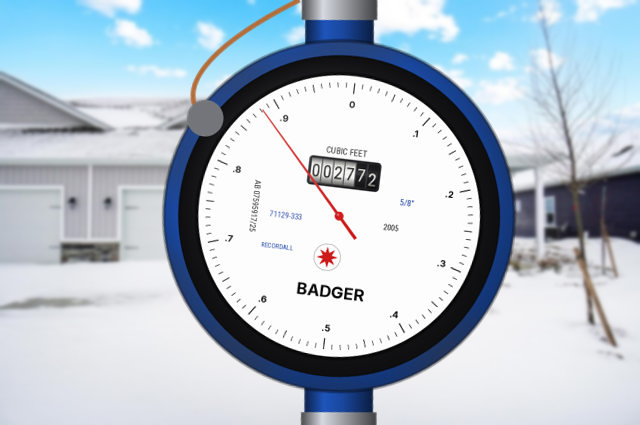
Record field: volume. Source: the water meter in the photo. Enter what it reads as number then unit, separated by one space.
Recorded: 2771.88 ft³
